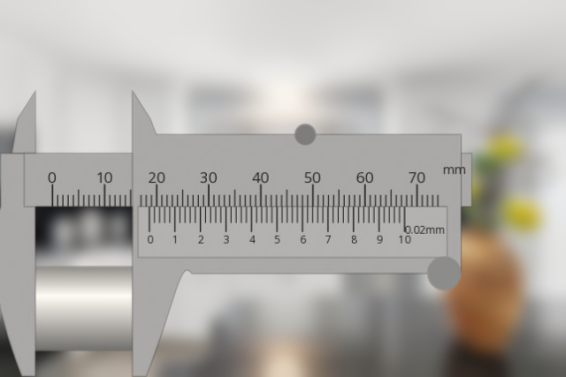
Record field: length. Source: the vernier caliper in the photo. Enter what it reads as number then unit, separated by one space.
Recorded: 18.6 mm
